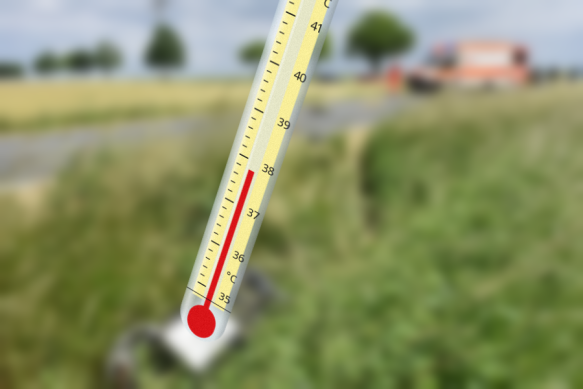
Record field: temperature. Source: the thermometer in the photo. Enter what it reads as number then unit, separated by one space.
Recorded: 37.8 °C
